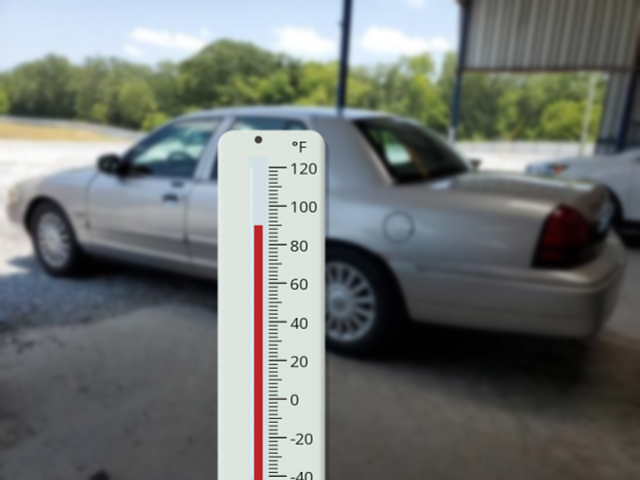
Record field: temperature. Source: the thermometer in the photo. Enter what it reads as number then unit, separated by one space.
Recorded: 90 °F
